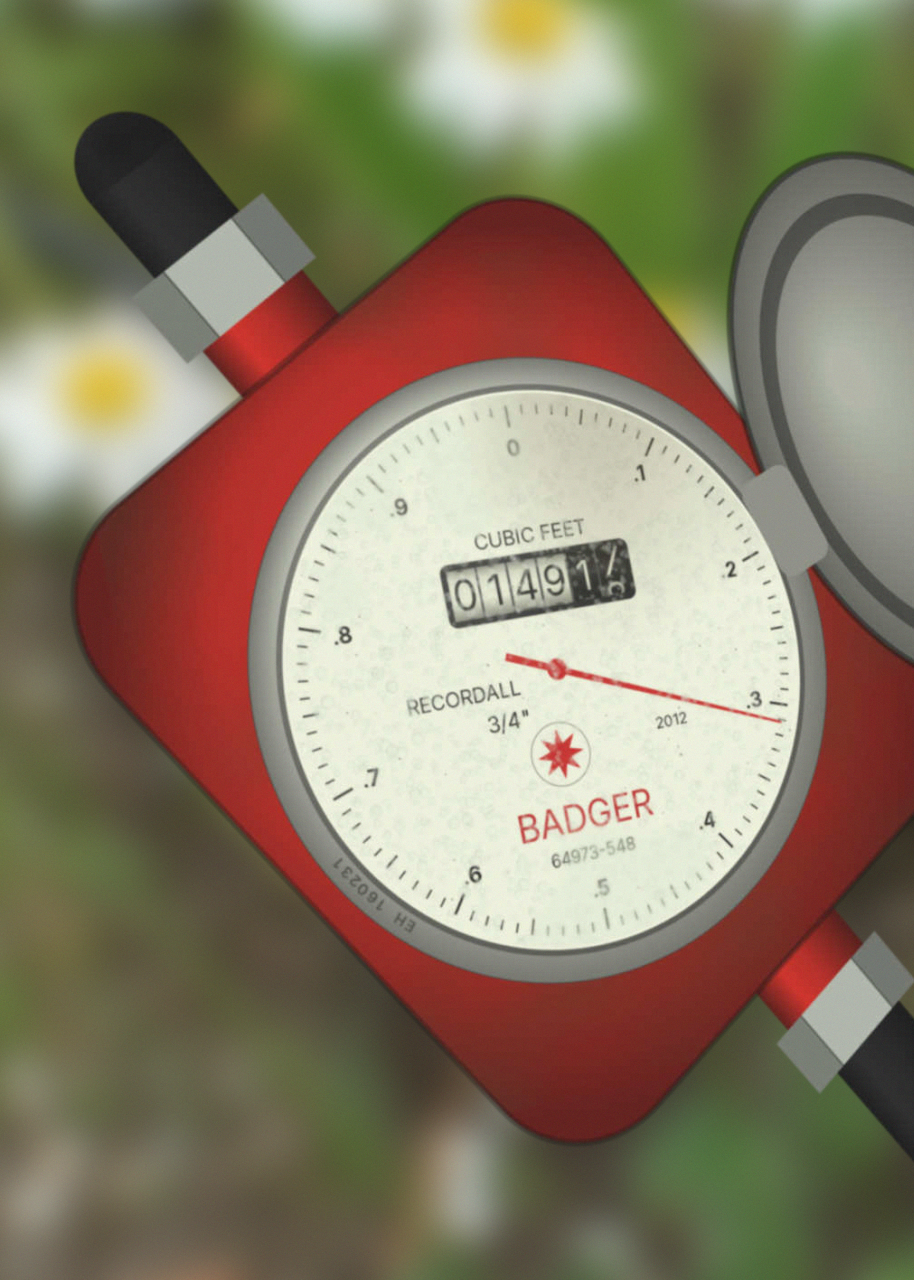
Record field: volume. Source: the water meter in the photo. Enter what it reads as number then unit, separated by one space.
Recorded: 14917.31 ft³
